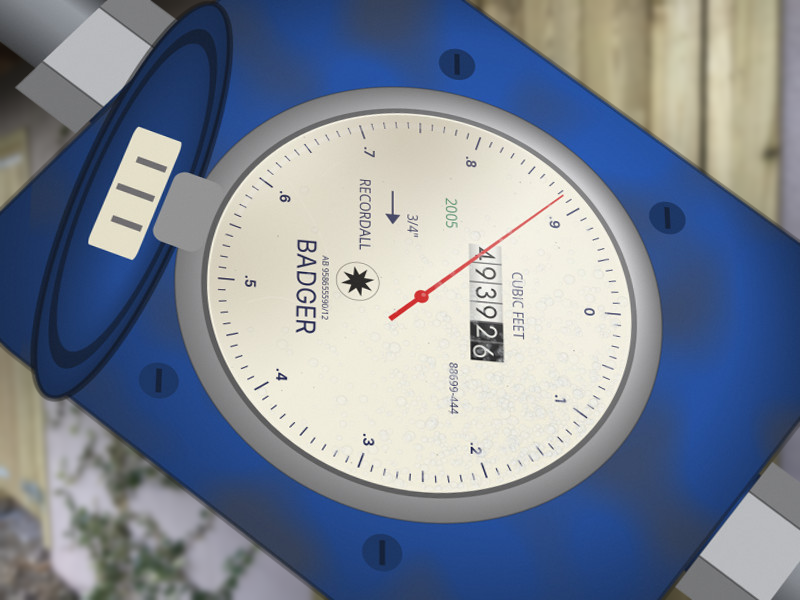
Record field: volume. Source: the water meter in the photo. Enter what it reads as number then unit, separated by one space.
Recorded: 493925.88 ft³
